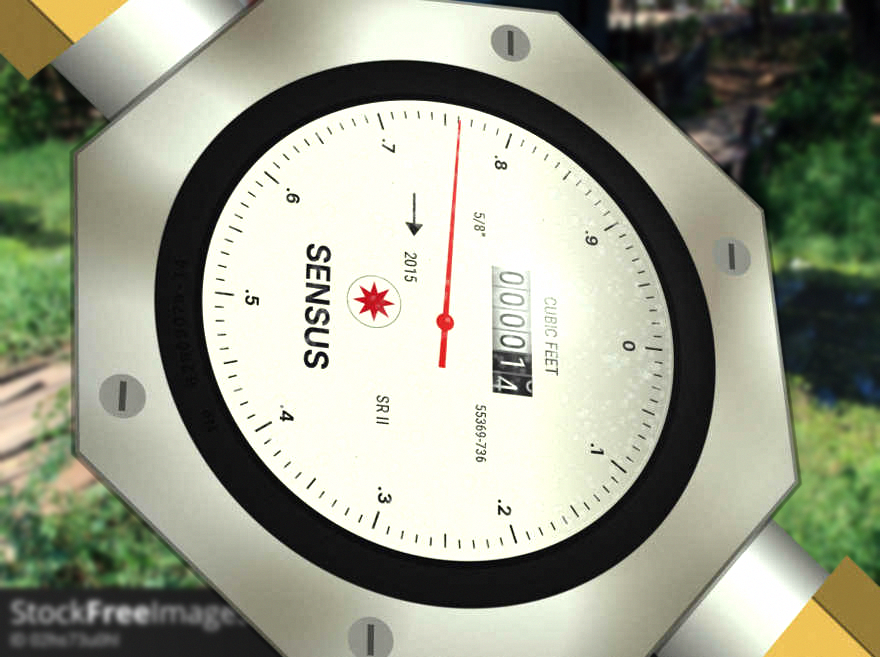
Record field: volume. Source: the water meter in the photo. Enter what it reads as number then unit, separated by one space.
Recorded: 13.76 ft³
